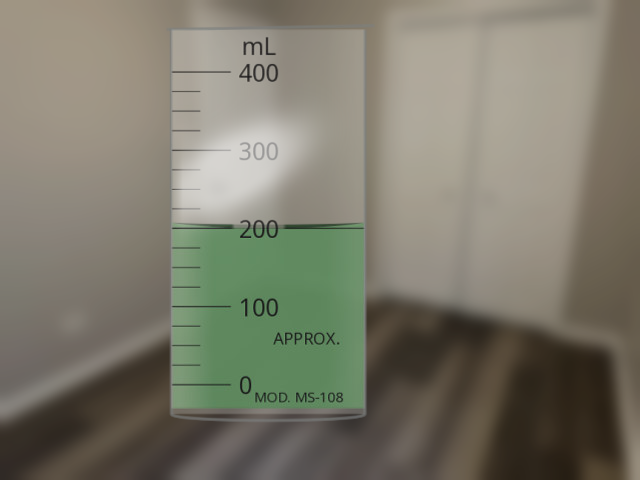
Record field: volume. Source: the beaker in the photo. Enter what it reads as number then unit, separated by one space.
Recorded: 200 mL
